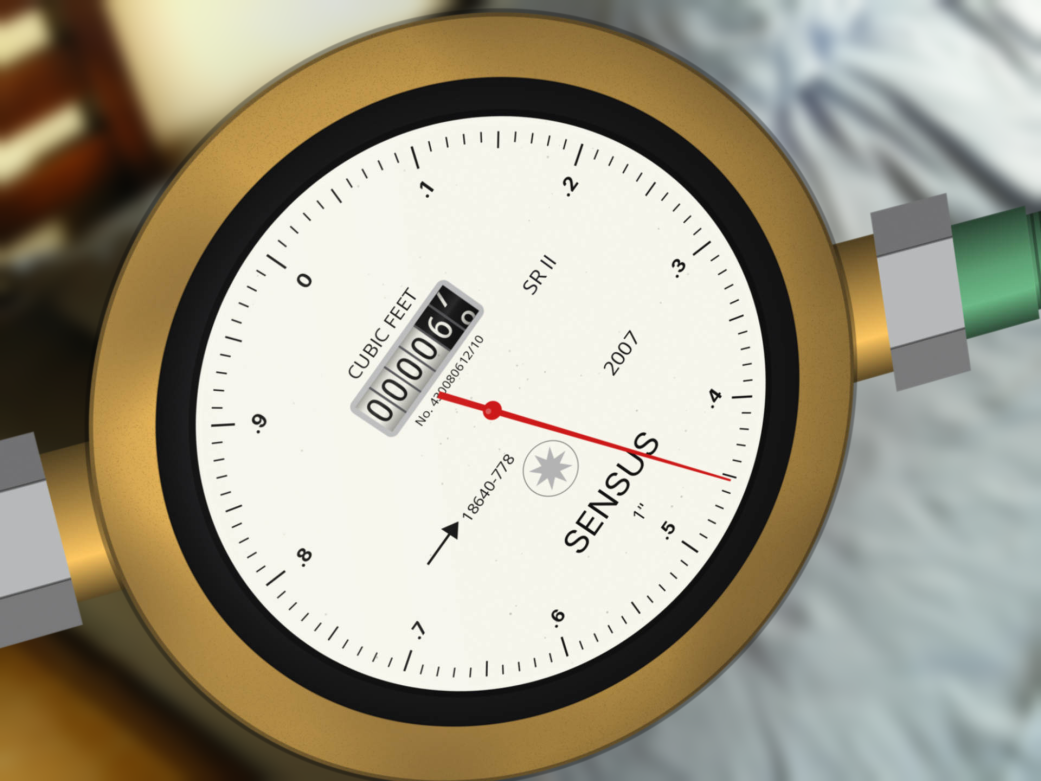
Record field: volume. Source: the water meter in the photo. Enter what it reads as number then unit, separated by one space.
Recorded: 67.45 ft³
